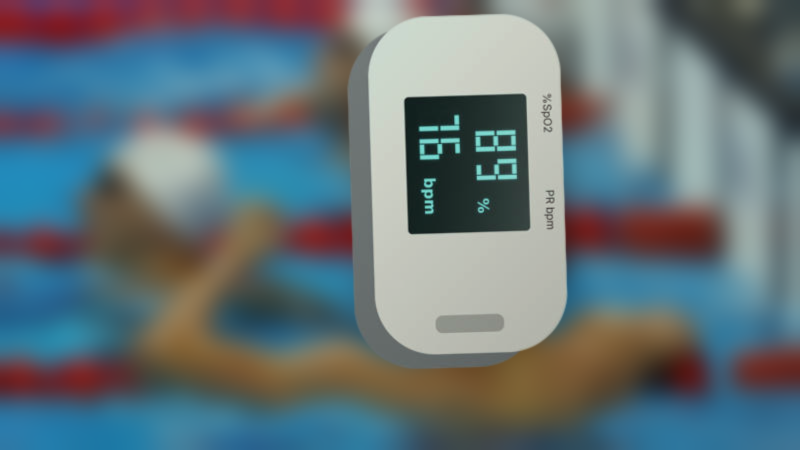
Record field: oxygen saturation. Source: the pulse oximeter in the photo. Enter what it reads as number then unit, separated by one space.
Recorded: 89 %
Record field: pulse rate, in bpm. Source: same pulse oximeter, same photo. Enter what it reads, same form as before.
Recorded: 76 bpm
